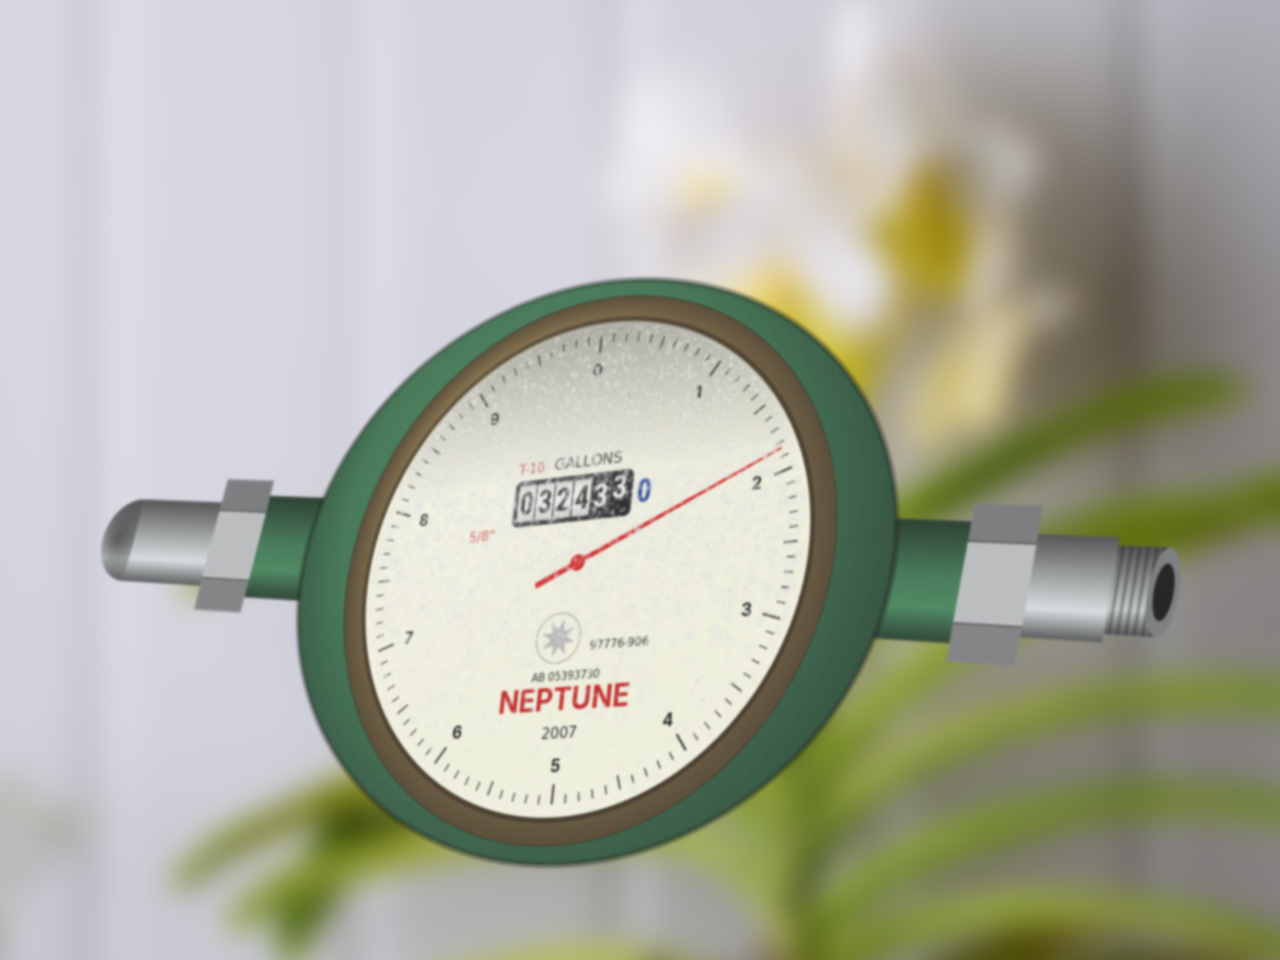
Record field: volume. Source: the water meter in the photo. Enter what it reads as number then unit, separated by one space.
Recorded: 324331.8 gal
